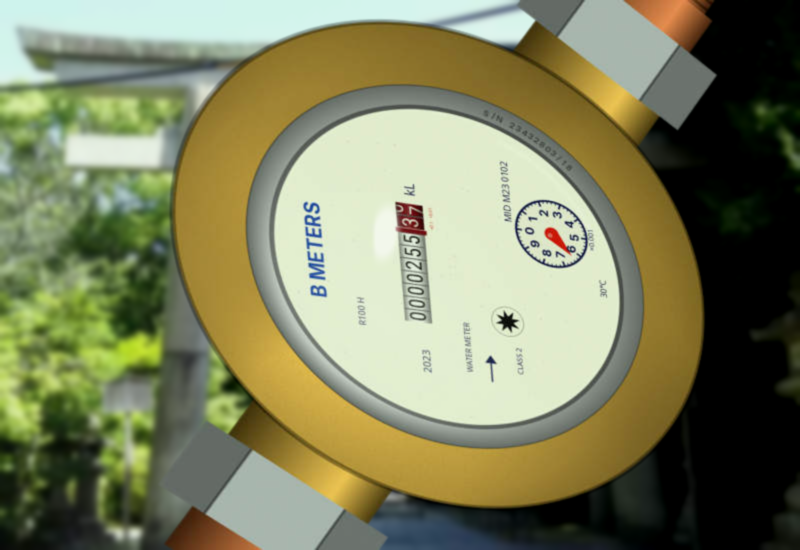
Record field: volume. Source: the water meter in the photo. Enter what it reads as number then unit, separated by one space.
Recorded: 255.366 kL
